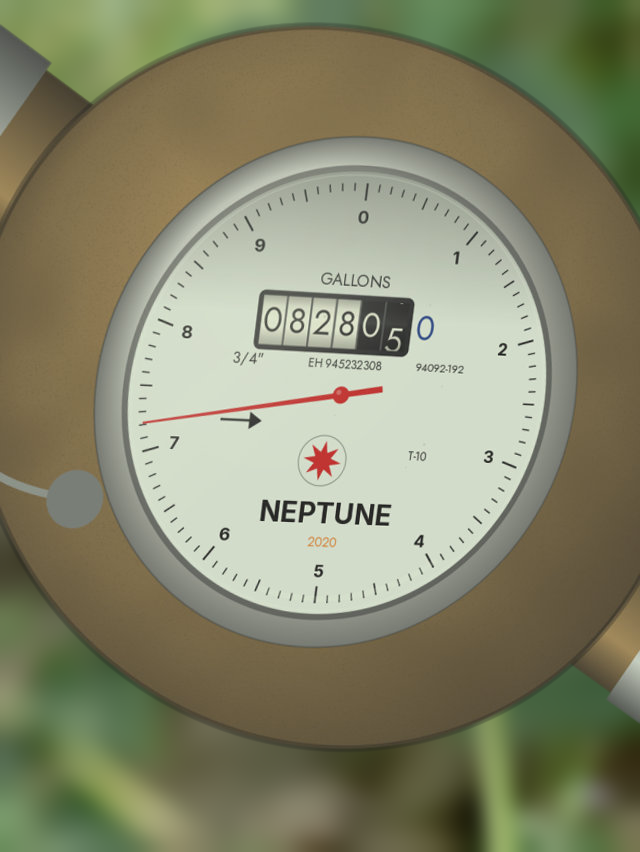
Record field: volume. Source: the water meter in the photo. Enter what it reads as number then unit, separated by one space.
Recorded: 828047.2 gal
